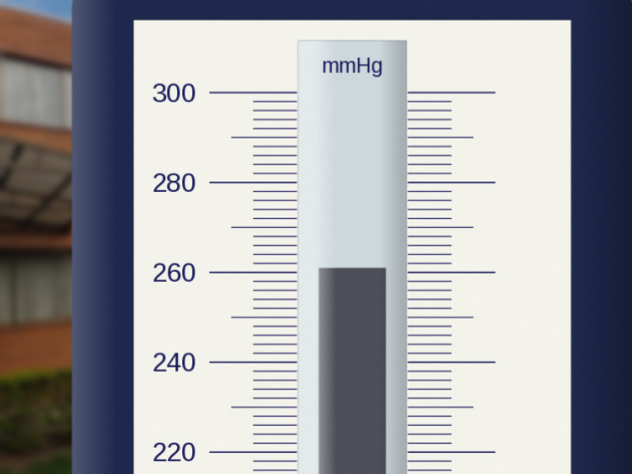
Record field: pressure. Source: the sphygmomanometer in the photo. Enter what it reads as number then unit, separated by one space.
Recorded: 261 mmHg
